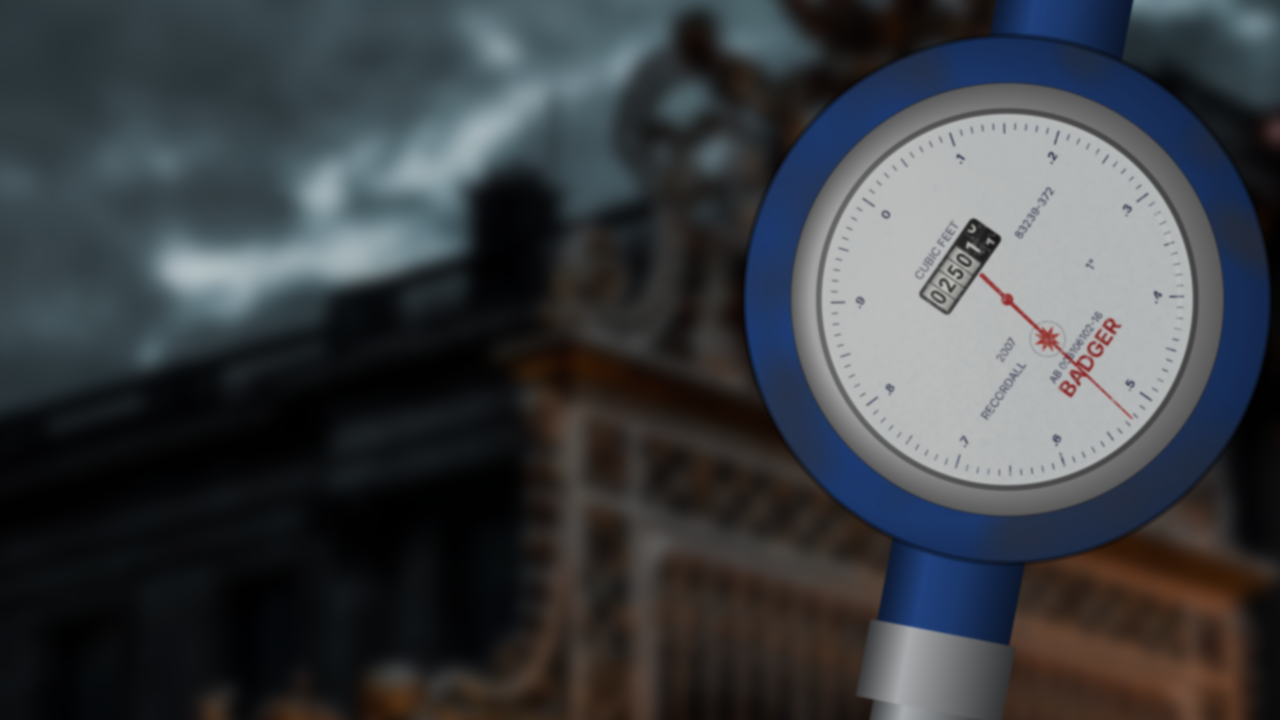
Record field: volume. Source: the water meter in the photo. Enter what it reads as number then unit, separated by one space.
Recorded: 25010.52 ft³
